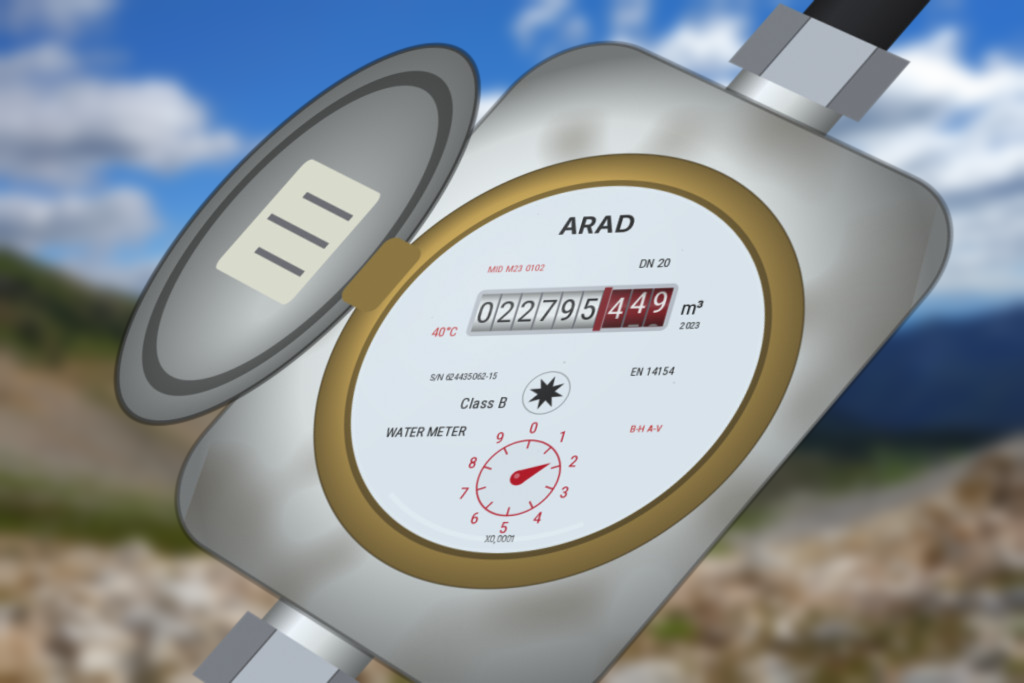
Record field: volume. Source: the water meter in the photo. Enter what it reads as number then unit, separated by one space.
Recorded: 22795.4491 m³
